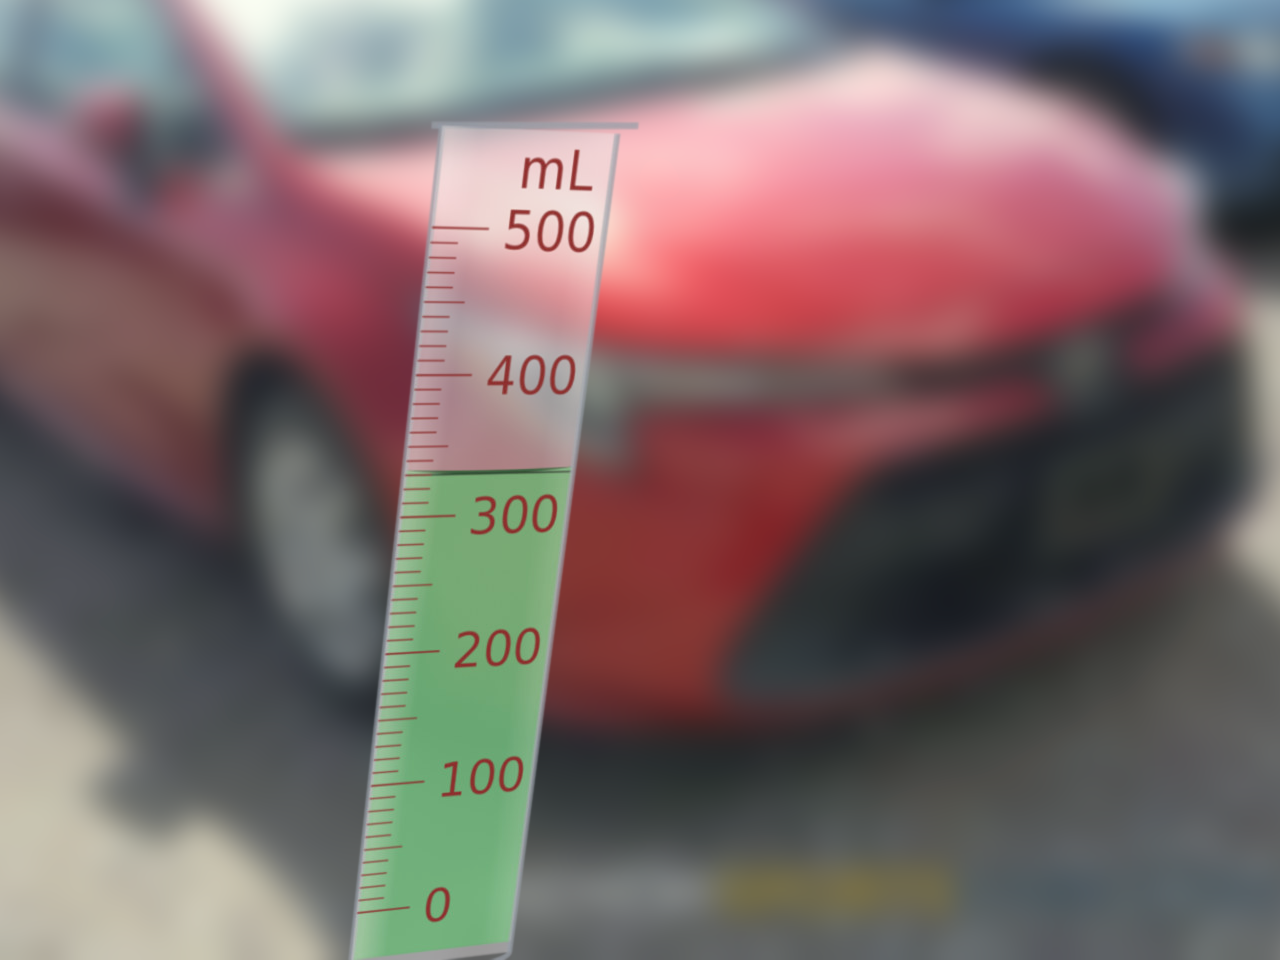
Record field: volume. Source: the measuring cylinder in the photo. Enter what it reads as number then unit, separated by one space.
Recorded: 330 mL
